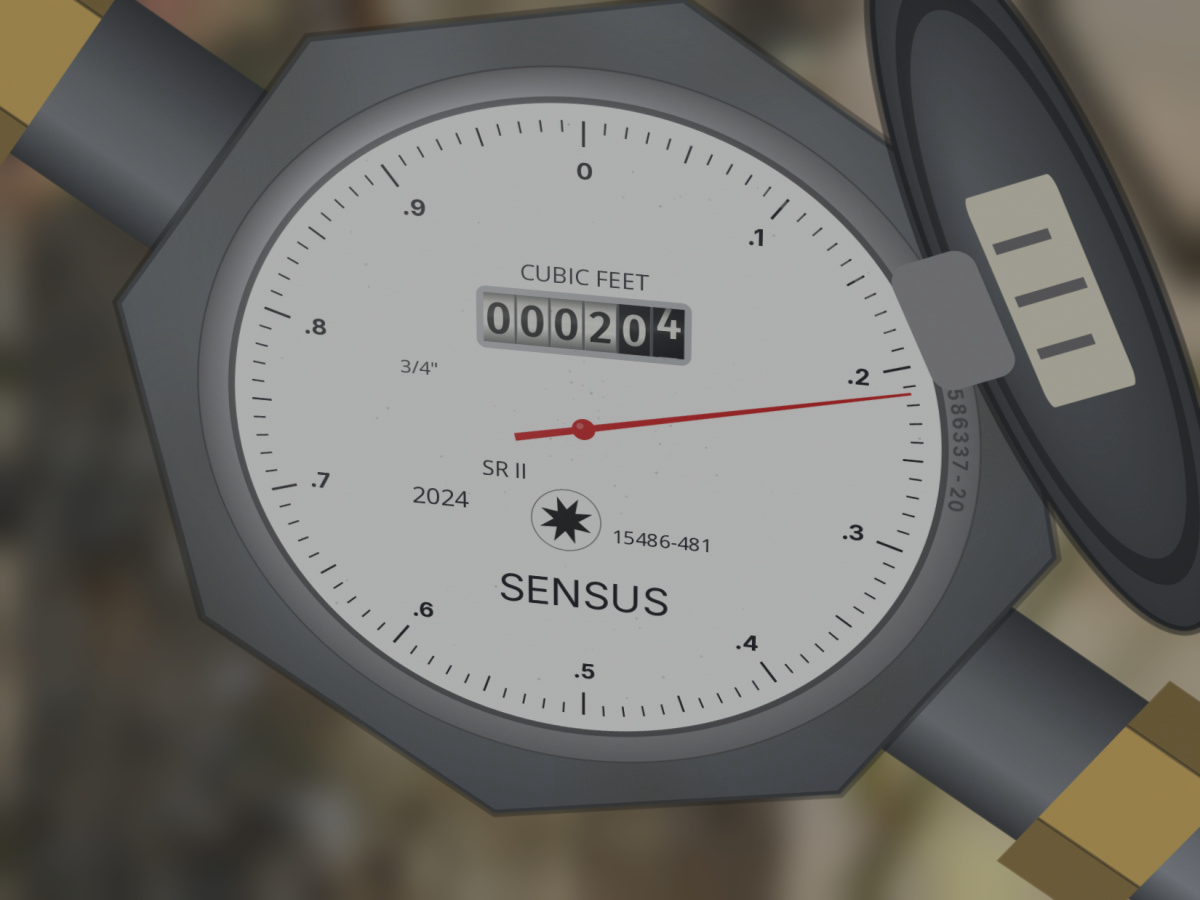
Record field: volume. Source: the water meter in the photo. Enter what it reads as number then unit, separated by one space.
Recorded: 204.21 ft³
